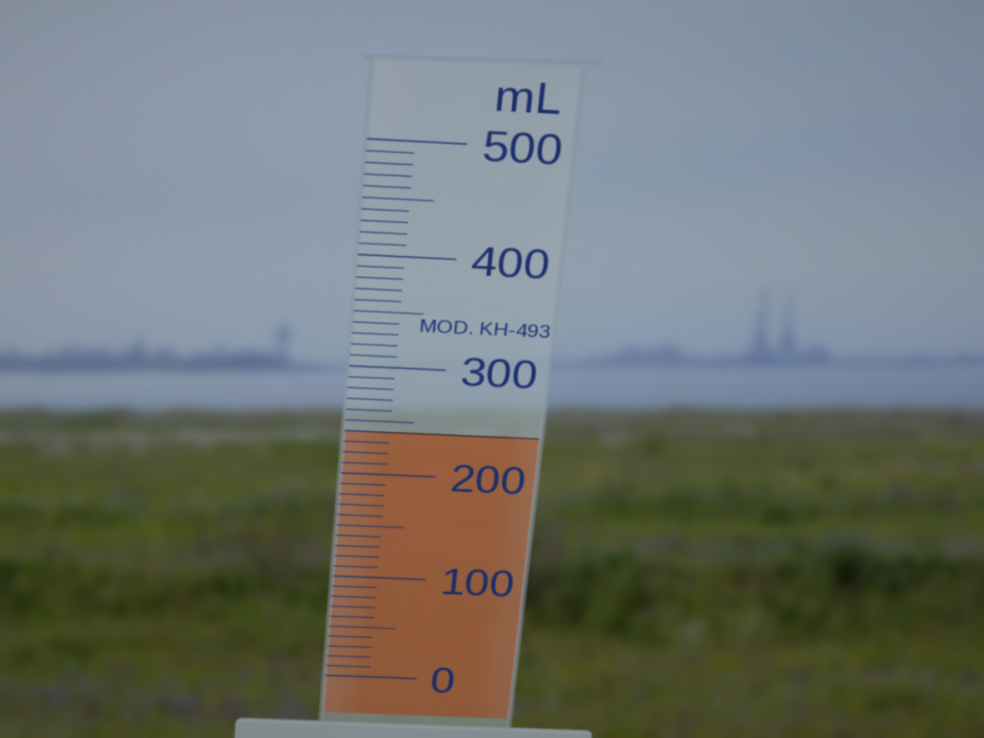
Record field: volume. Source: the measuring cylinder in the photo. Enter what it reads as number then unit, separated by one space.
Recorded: 240 mL
